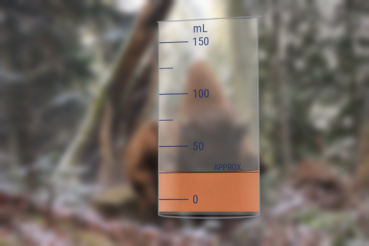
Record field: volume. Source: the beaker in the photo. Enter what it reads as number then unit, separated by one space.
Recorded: 25 mL
